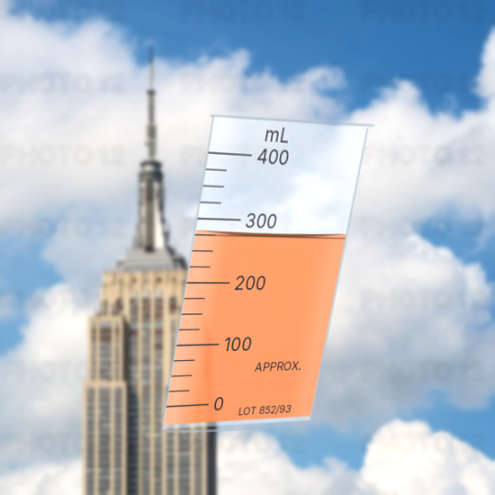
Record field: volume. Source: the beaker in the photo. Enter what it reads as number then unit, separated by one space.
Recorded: 275 mL
